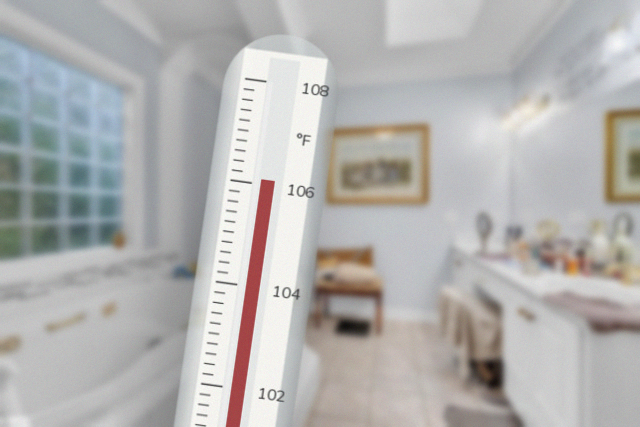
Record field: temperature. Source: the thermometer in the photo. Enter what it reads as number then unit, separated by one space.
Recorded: 106.1 °F
